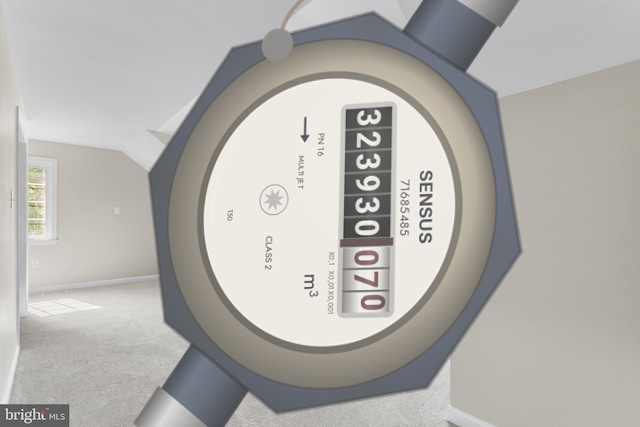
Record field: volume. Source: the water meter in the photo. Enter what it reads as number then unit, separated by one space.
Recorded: 323930.070 m³
